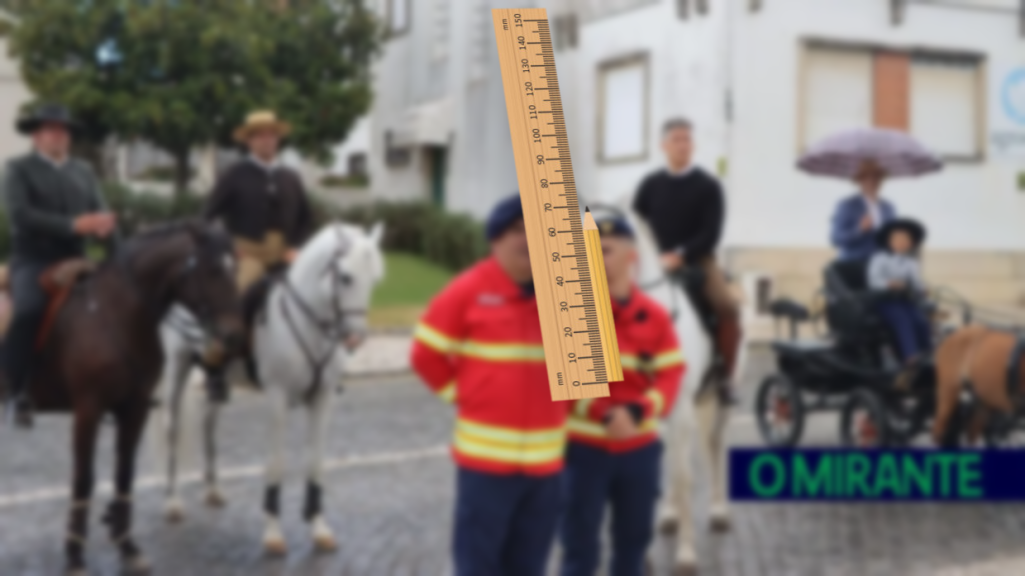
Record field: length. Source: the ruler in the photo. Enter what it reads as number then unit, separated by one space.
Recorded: 70 mm
